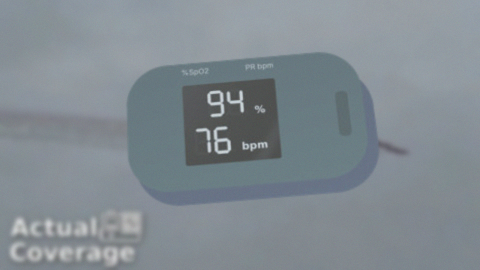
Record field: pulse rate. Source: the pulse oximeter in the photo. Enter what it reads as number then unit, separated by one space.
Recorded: 76 bpm
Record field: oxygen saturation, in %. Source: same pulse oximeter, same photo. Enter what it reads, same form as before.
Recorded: 94 %
